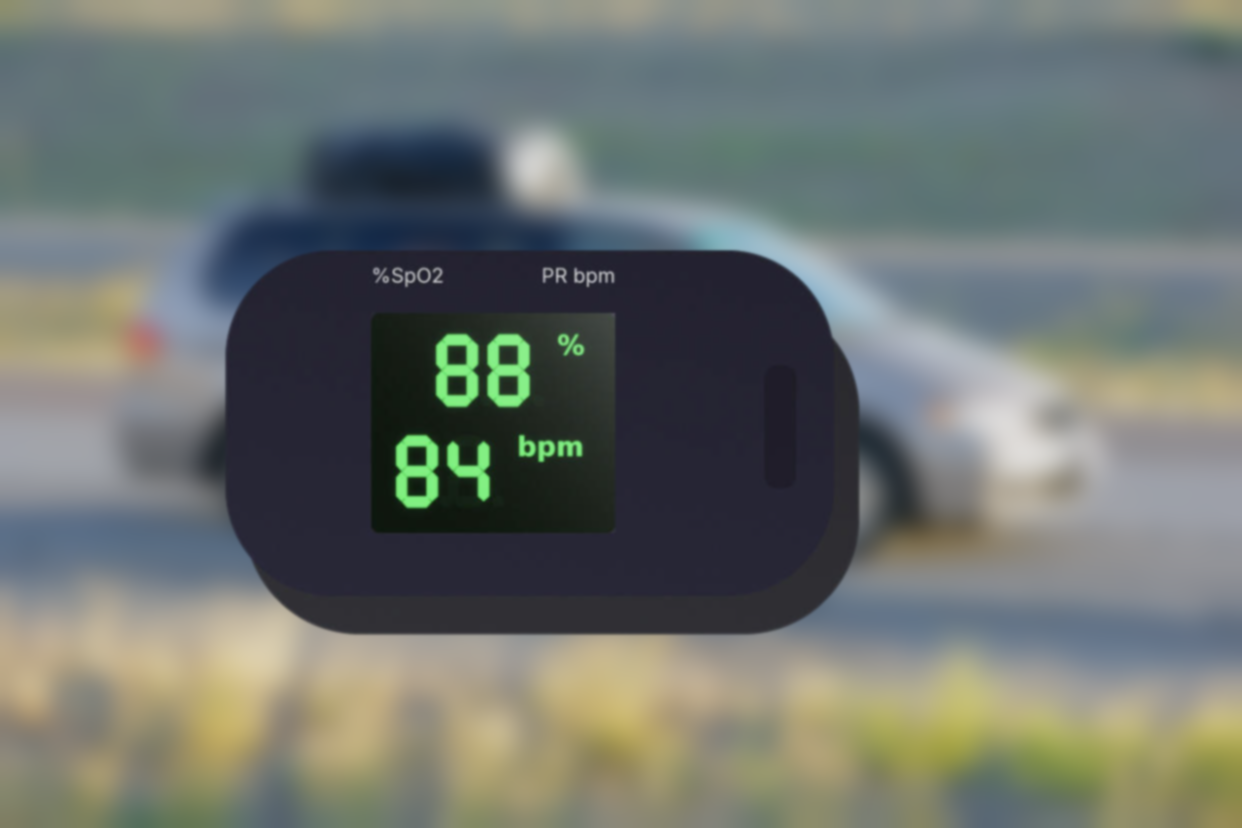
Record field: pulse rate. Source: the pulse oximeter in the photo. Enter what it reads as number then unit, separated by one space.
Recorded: 84 bpm
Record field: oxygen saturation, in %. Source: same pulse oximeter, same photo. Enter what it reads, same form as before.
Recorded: 88 %
